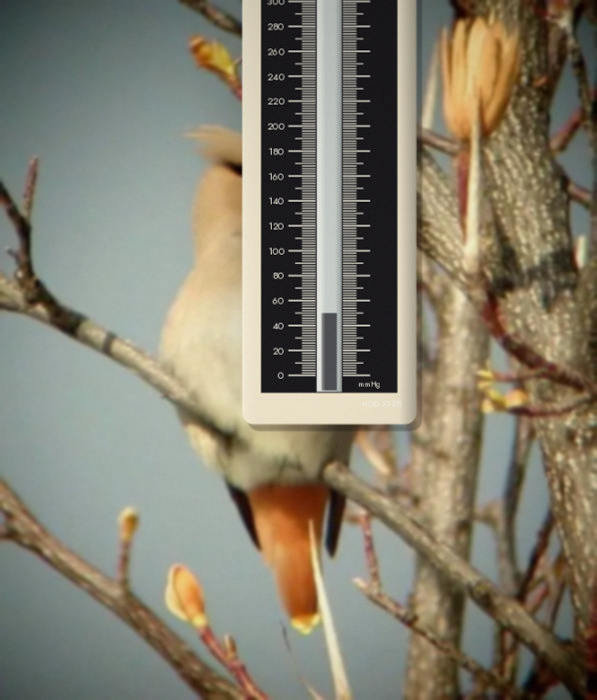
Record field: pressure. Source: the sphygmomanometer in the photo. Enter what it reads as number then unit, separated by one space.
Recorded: 50 mmHg
